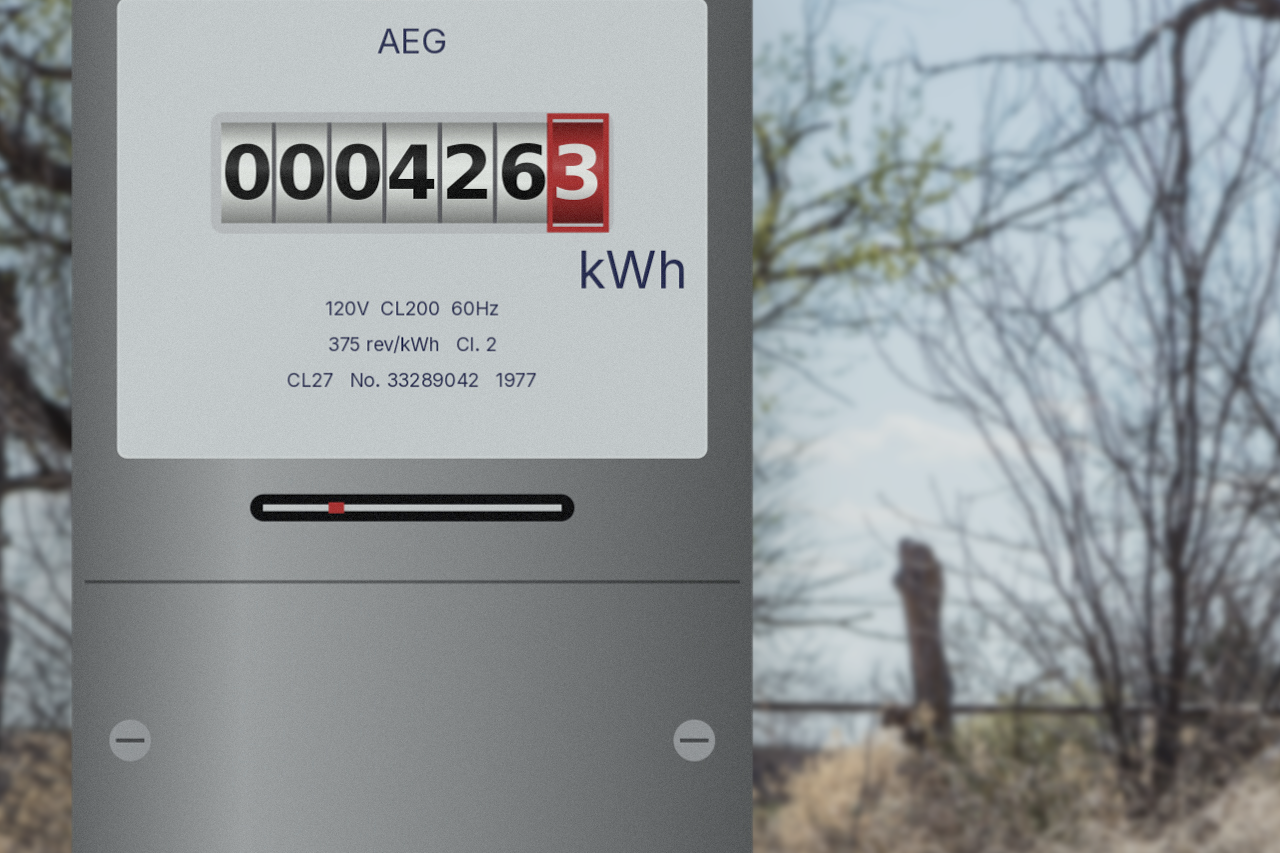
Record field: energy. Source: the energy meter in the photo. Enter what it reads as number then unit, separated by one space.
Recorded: 426.3 kWh
